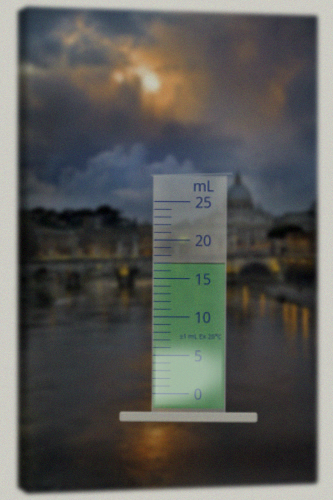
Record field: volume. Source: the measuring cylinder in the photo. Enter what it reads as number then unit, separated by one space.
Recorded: 17 mL
